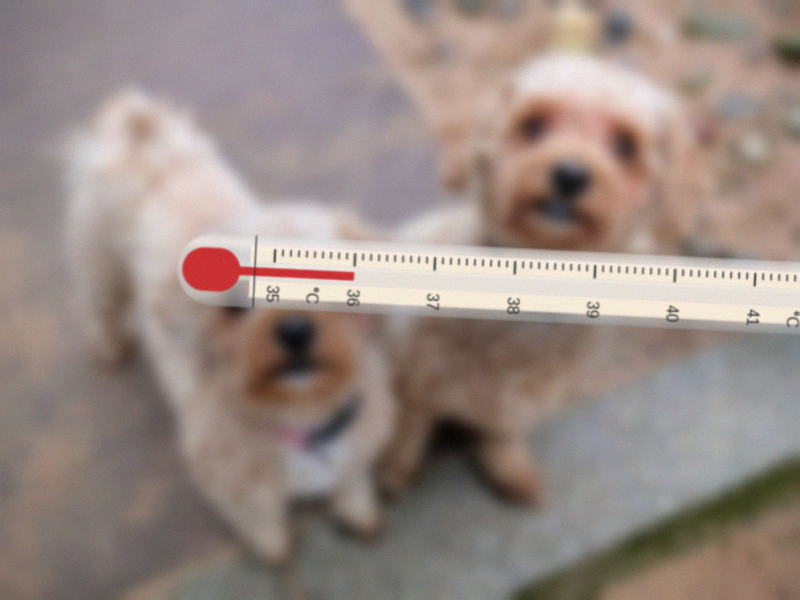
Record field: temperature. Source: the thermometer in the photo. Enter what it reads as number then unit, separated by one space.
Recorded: 36 °C
